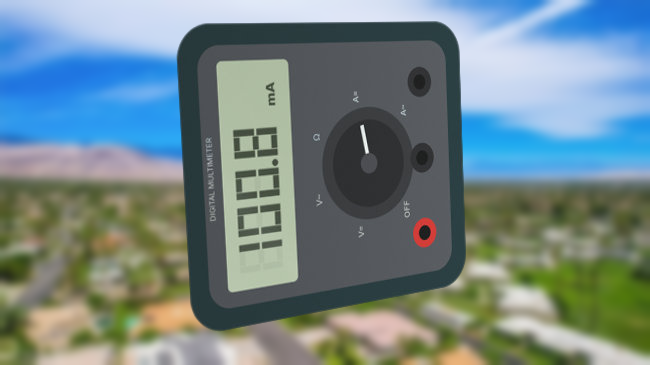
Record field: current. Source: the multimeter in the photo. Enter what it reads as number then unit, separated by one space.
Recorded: 100.8 mA
